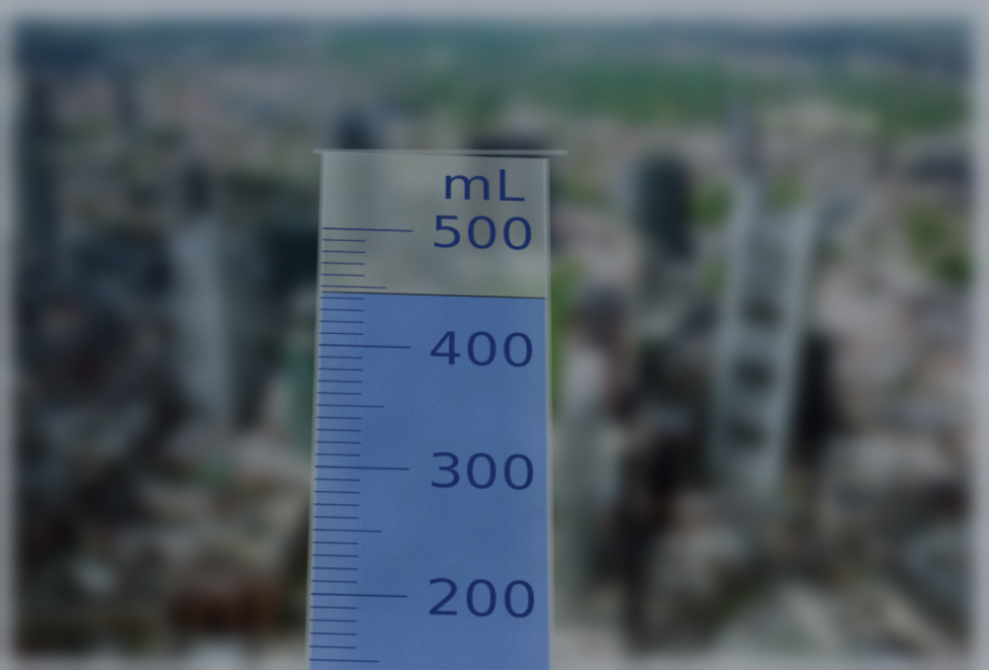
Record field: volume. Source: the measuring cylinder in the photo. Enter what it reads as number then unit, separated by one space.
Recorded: 445 mL
